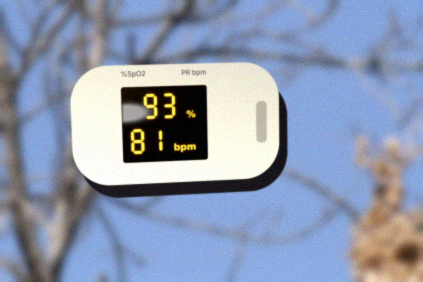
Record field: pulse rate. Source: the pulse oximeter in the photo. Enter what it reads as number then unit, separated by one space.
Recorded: 81 bpm
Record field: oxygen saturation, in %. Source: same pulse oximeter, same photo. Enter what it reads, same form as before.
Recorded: 93 %
